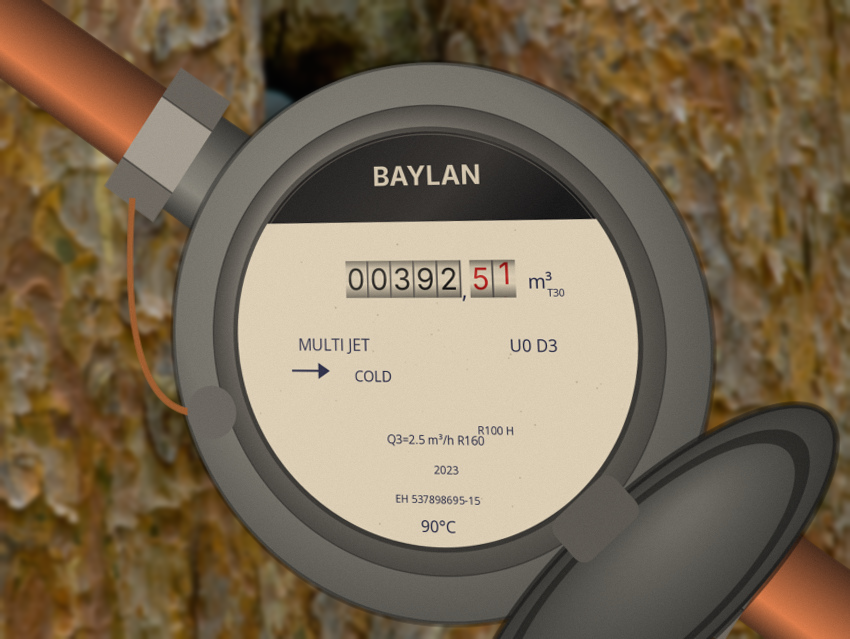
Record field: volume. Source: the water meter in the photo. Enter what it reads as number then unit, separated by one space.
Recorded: 392.51 m³
